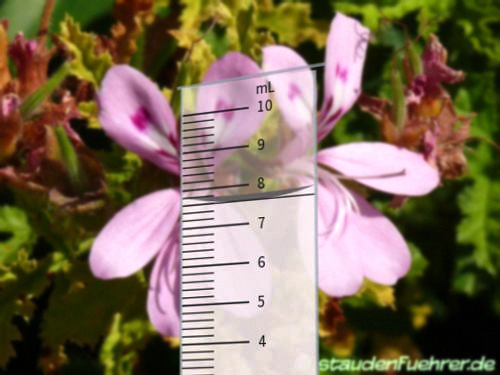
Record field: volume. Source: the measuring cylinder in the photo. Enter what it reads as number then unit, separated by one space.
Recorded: 7.6 mL
